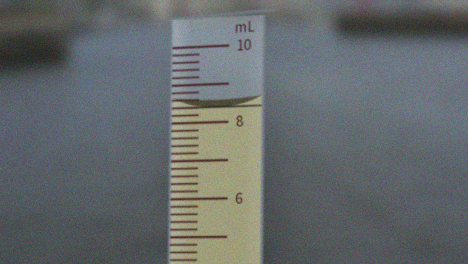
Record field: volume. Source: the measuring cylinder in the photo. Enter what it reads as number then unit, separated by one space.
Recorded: 8.4 mL
